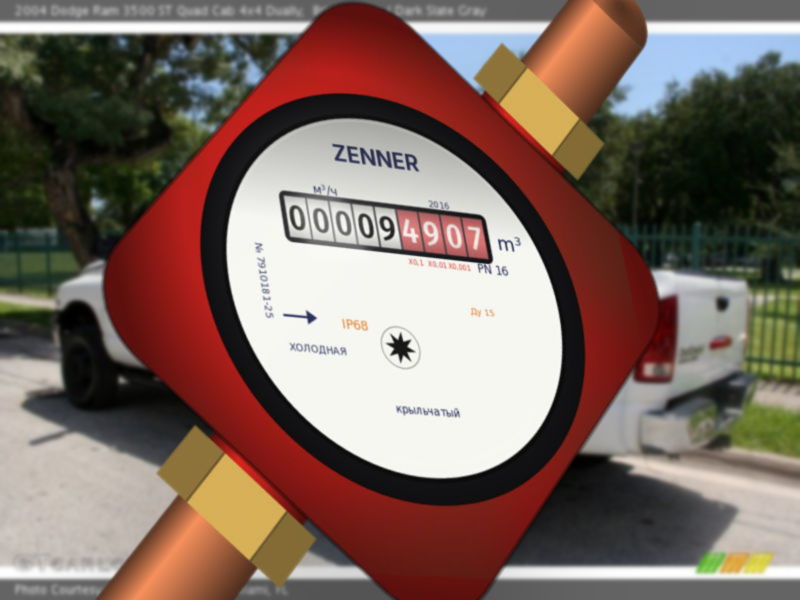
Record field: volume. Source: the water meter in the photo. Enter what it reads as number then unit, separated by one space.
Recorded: 9.4907 m³
